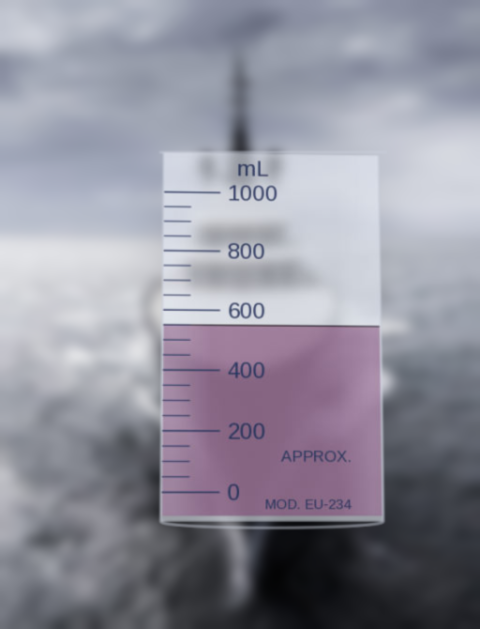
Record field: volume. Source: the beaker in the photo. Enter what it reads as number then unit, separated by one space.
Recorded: 550 mL
